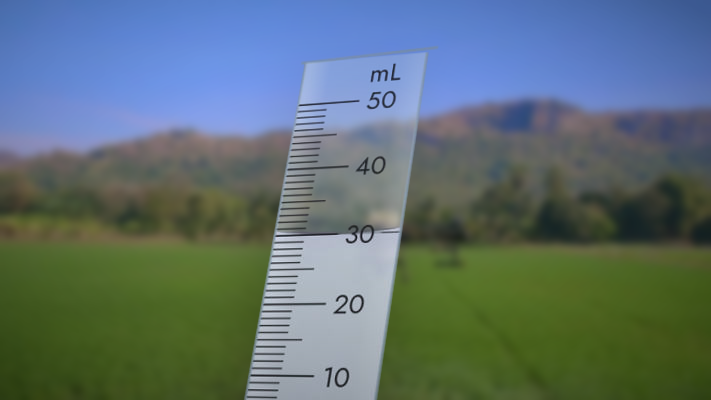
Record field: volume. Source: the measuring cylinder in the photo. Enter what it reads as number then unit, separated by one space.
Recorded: 30 mL
